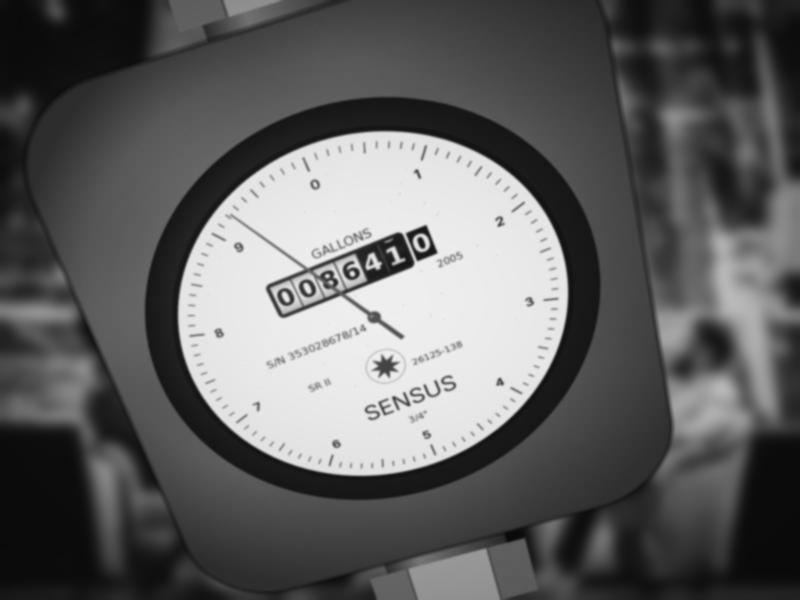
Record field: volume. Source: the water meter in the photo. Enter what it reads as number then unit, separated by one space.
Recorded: 86409.2 gal
